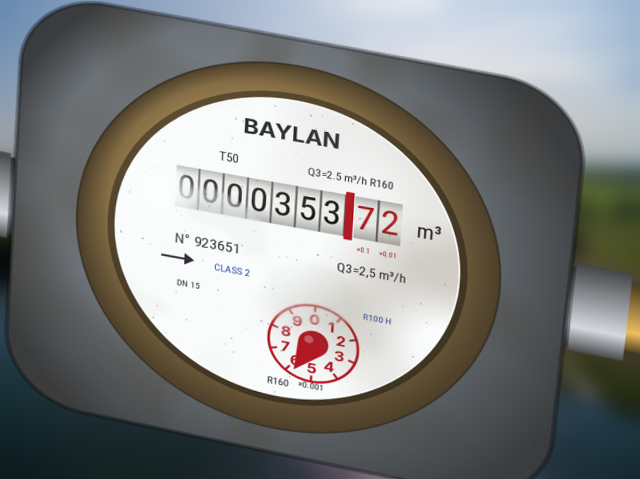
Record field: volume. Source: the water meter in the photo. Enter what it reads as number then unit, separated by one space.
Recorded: 353.725 m³
